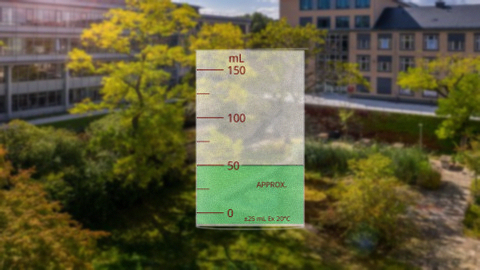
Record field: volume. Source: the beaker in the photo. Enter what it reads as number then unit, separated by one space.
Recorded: 50 mL
